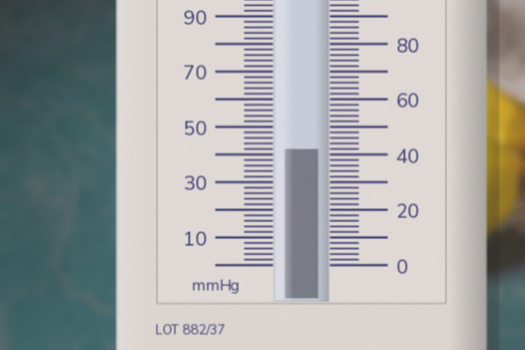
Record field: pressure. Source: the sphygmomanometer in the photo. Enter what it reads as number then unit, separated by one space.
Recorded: 42 mmHg
